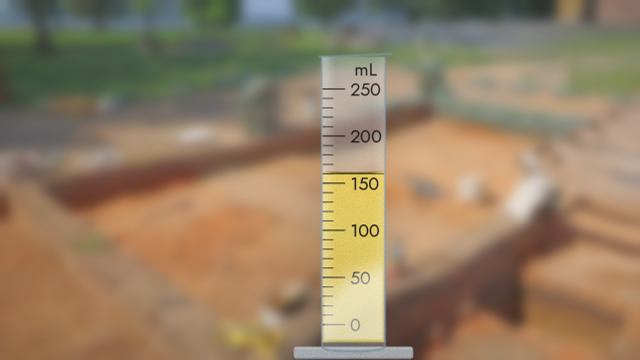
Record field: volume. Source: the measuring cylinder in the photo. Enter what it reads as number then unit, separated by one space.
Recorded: 160 mL
